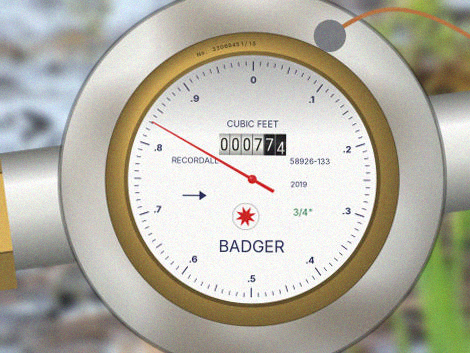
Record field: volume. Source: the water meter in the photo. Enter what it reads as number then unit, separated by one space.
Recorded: 773.83 ft³
